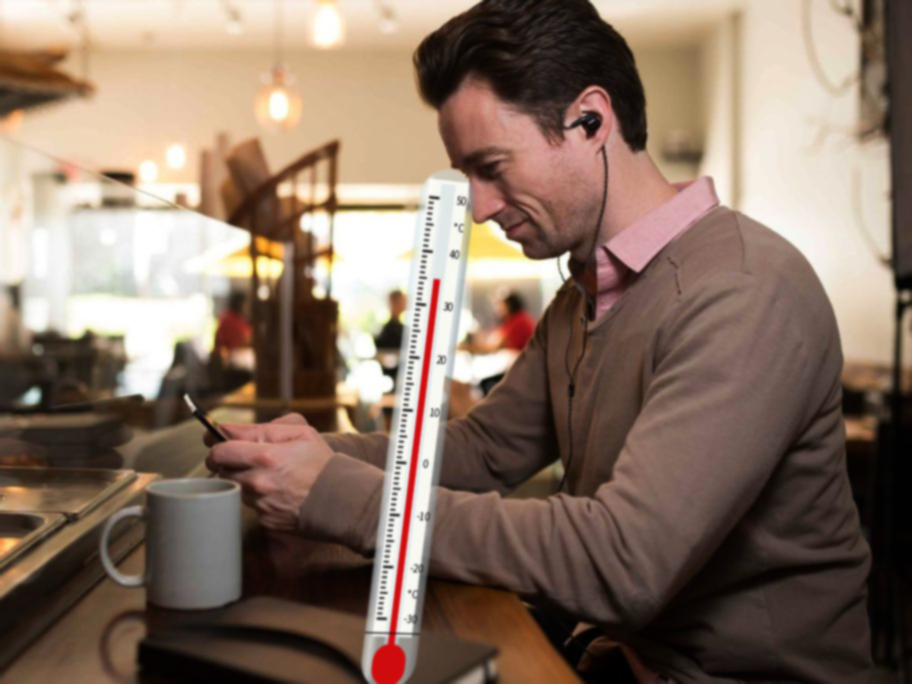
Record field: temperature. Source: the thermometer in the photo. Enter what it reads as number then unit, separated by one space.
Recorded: 35 °C
